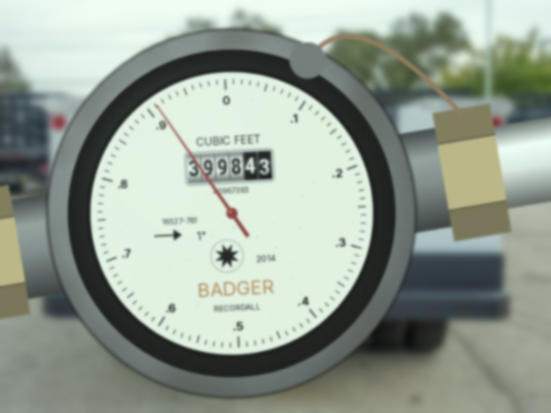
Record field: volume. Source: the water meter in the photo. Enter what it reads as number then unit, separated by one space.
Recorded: 399842.91 ft³
